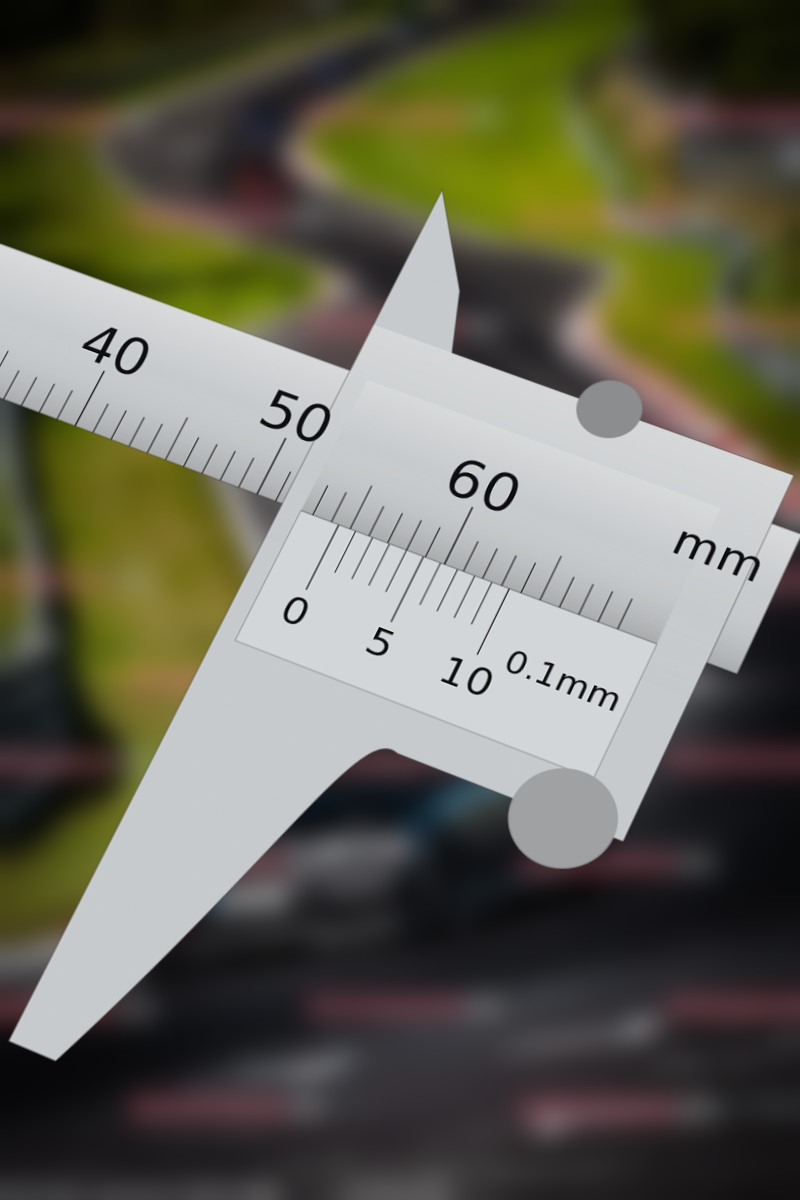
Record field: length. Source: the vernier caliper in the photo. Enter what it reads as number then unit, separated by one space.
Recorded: 54.4 mm
